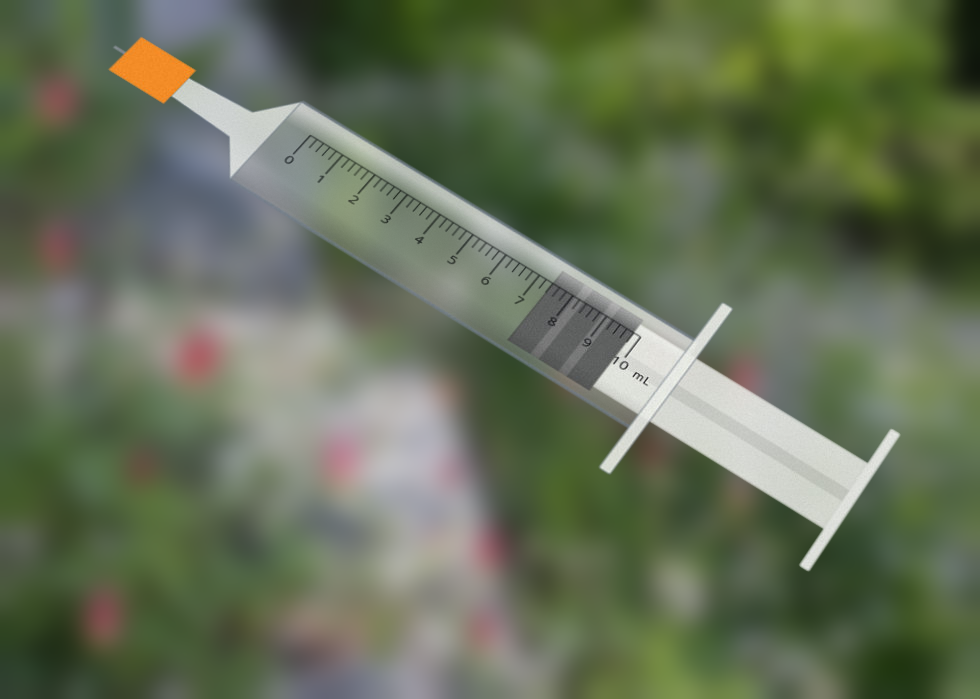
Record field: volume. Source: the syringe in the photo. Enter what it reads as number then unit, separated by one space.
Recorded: 7.4 mL
